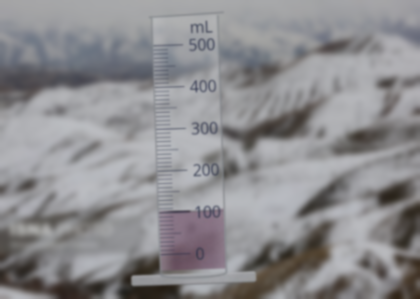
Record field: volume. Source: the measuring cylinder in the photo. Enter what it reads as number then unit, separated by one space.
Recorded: 100 mL
